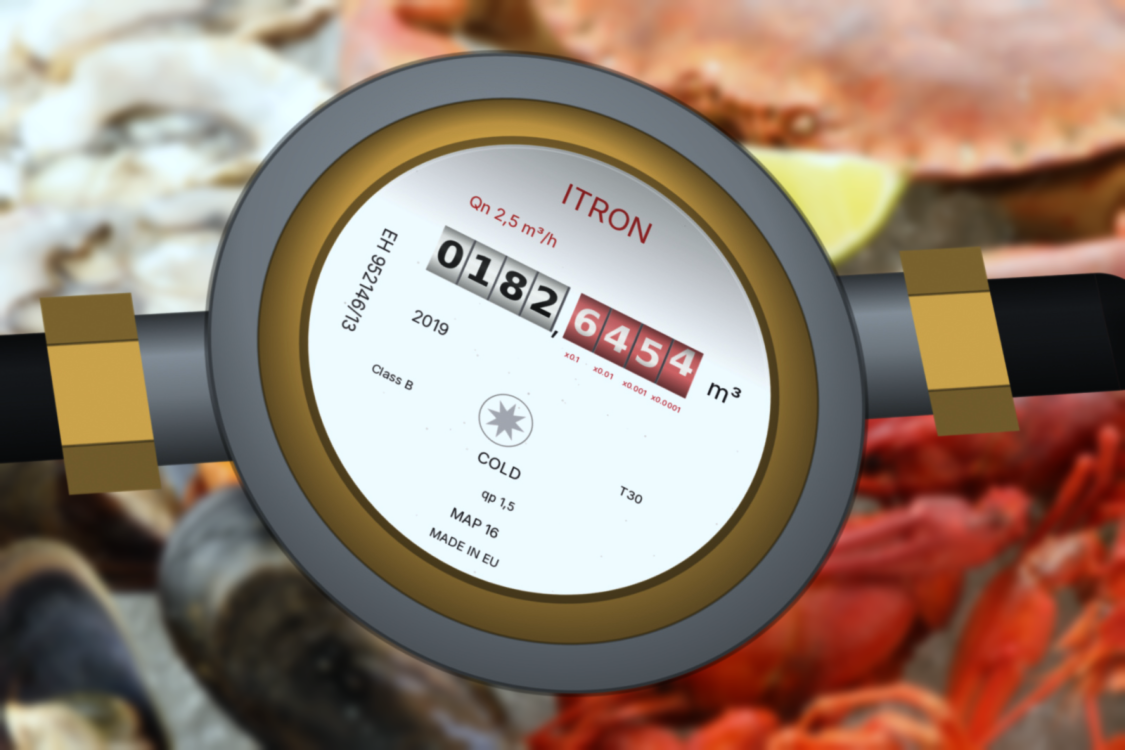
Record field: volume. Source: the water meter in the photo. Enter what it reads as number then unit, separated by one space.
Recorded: 182.6454 m³
